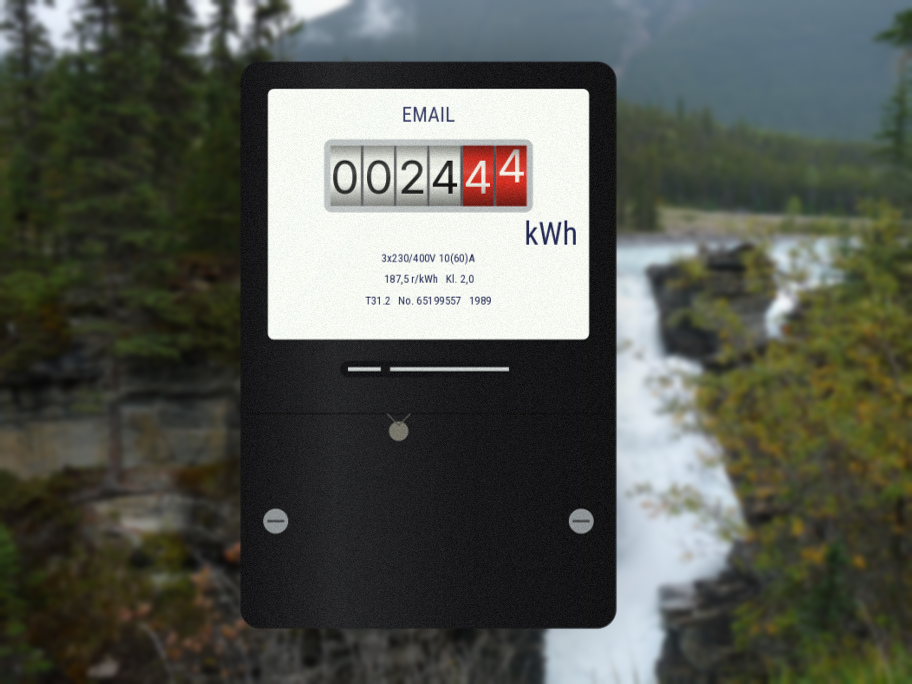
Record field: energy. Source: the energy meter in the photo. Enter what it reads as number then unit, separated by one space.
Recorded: 24.44 kWh
